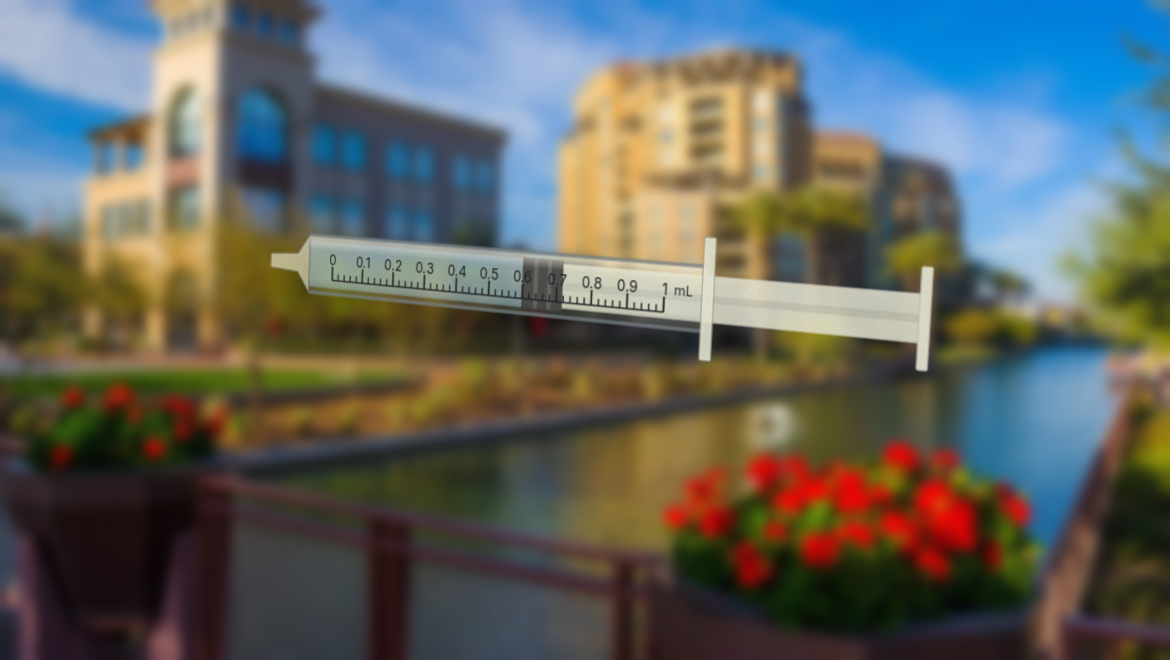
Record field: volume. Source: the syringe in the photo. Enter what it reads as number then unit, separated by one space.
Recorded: 0.6 mL
